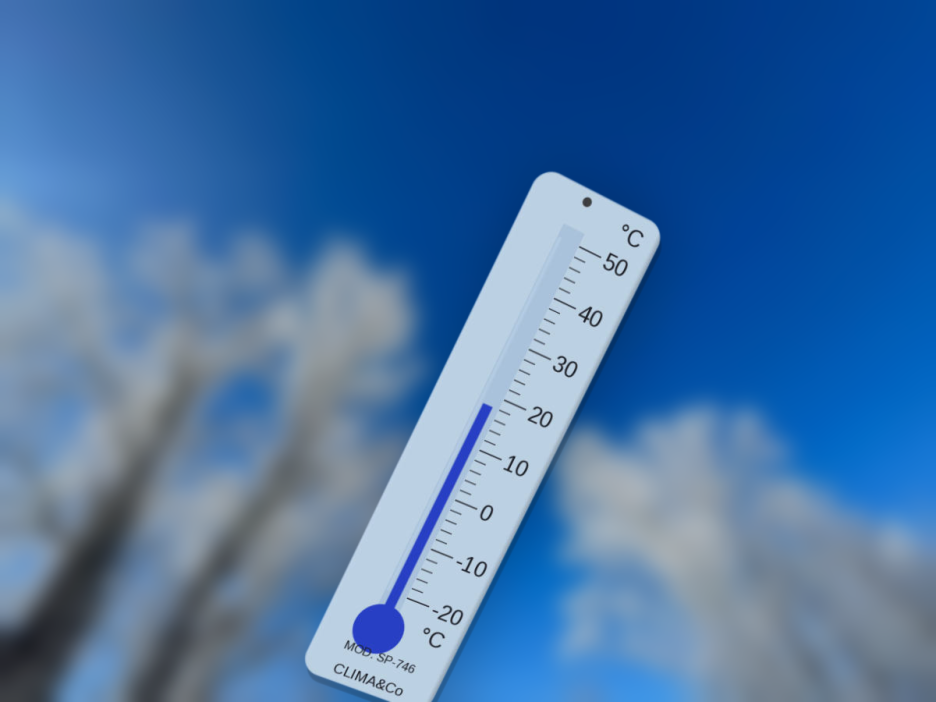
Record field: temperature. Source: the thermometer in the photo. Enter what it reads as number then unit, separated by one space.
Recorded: 18 °C
